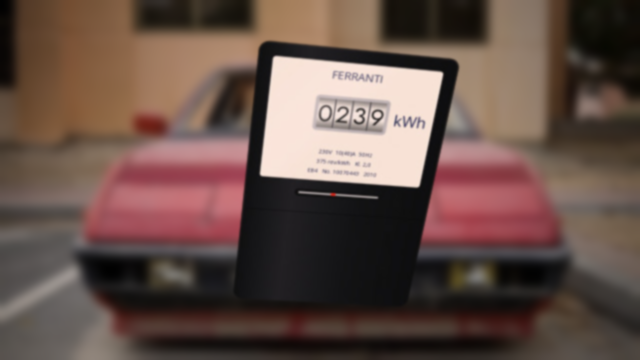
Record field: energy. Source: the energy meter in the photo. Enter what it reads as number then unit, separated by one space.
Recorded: 239 kWh
